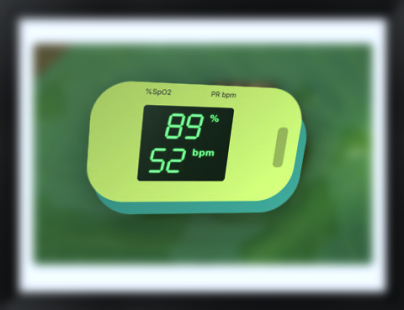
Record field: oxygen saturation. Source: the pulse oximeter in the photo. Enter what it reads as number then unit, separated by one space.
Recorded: 89 %
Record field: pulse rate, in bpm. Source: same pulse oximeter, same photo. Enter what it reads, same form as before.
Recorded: 52 bpm
